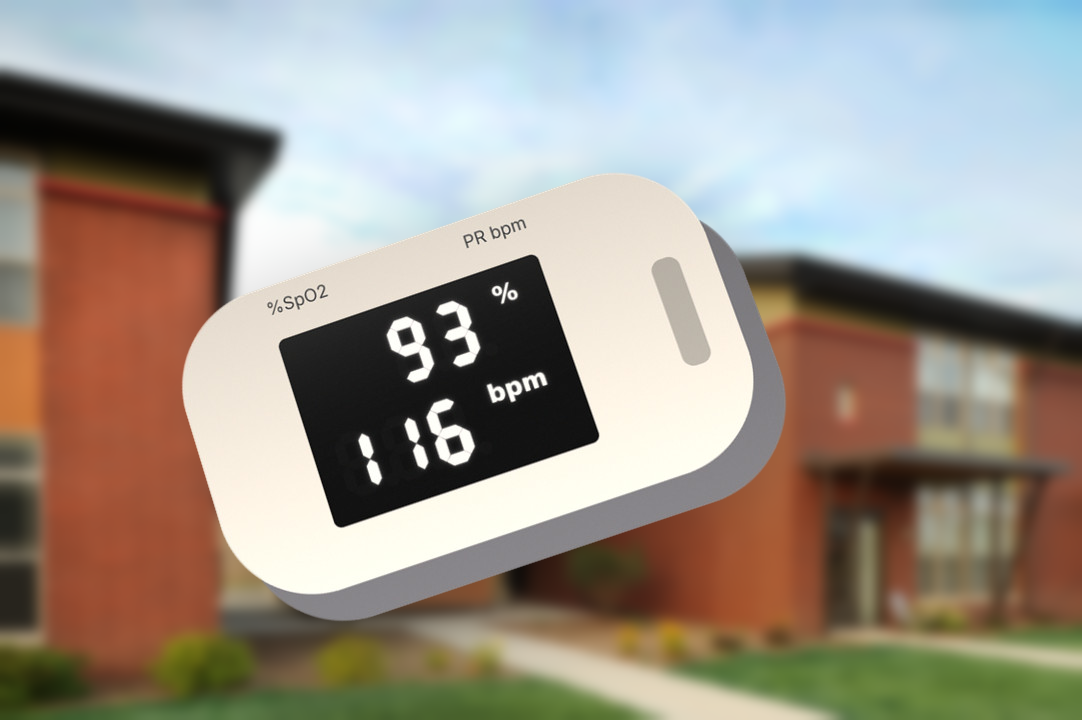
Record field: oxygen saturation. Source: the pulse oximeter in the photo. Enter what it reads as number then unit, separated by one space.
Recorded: 93 %
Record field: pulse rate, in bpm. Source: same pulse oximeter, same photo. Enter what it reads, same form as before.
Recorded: 116 bpm
